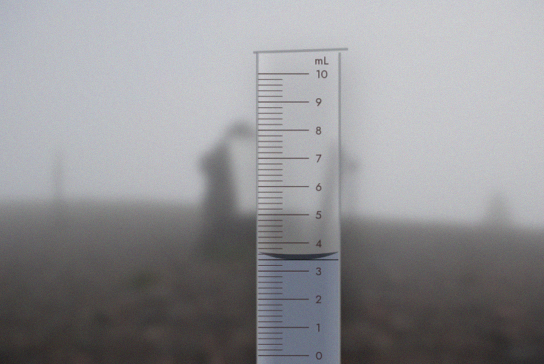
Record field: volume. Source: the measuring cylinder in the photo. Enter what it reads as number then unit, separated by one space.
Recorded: 3.4 mL
